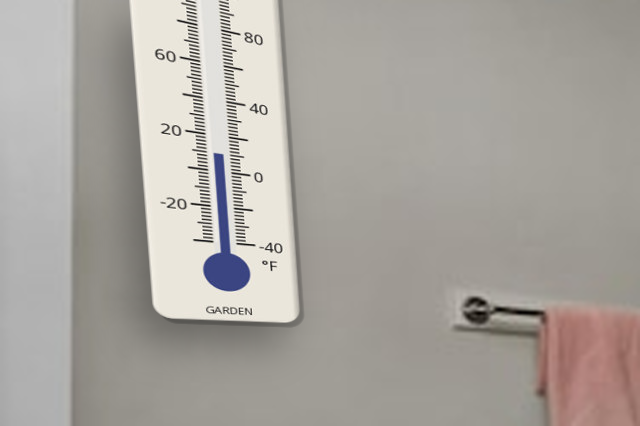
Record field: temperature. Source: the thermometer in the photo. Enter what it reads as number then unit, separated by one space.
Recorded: 10 °F
